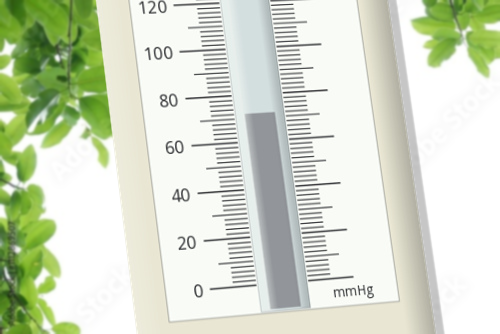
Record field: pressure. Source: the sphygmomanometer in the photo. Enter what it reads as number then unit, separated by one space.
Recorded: 72 mmHg
